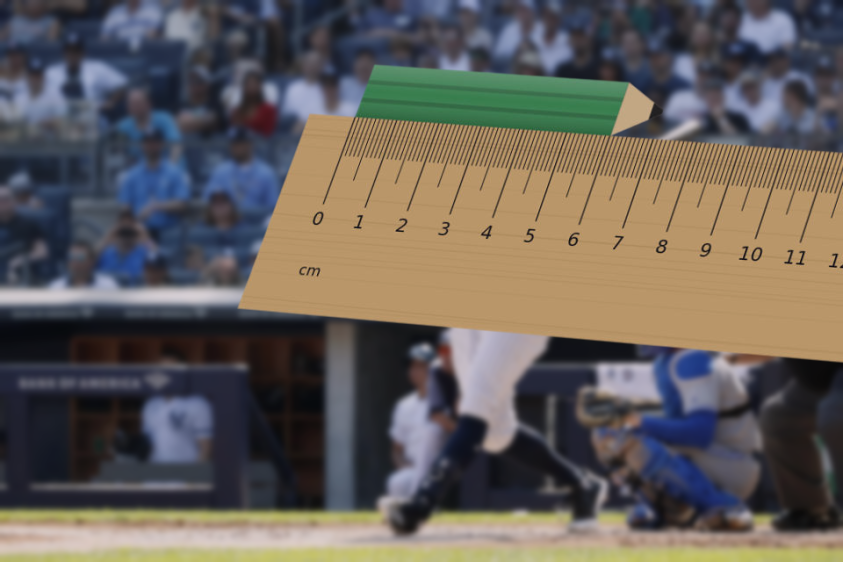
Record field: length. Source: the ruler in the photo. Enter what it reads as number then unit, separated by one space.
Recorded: 7 cm
